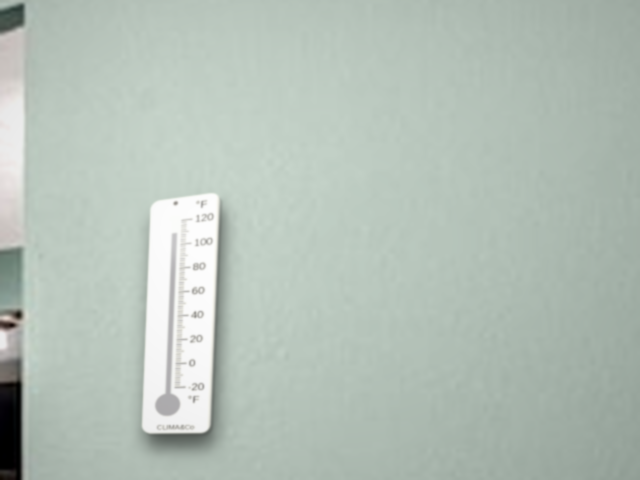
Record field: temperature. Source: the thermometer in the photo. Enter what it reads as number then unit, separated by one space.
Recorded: 110 °F
